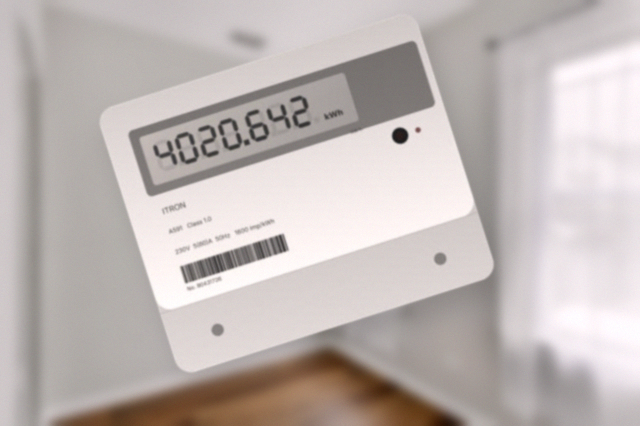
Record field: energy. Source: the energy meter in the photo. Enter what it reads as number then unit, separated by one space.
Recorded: 4020.642 kWh
